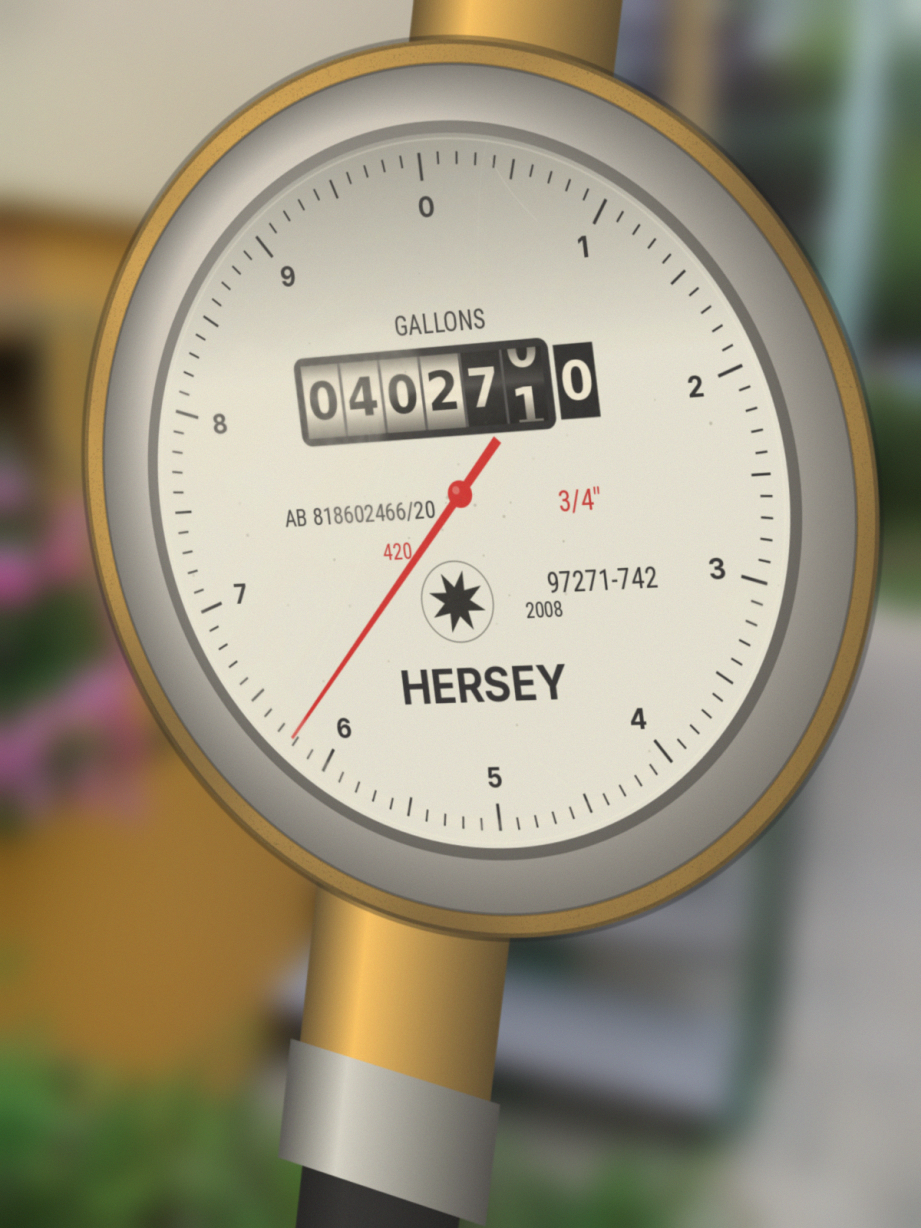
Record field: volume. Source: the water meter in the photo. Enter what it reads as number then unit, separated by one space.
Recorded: 402706.2 gal
